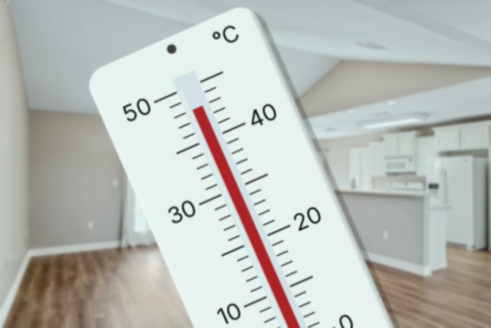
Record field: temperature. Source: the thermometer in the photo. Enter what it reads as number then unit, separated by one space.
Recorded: 46 °C
